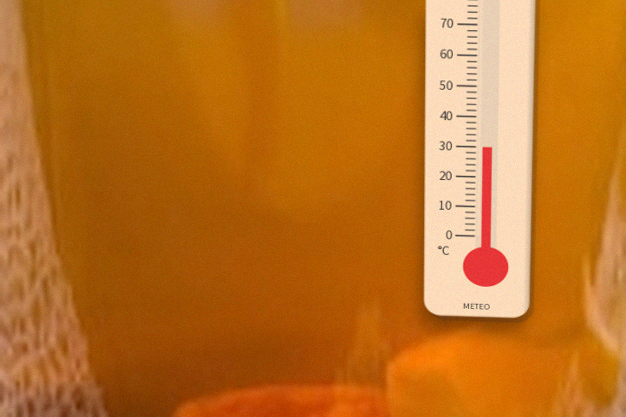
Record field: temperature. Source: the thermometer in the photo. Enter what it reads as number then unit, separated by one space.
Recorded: 30 °C
